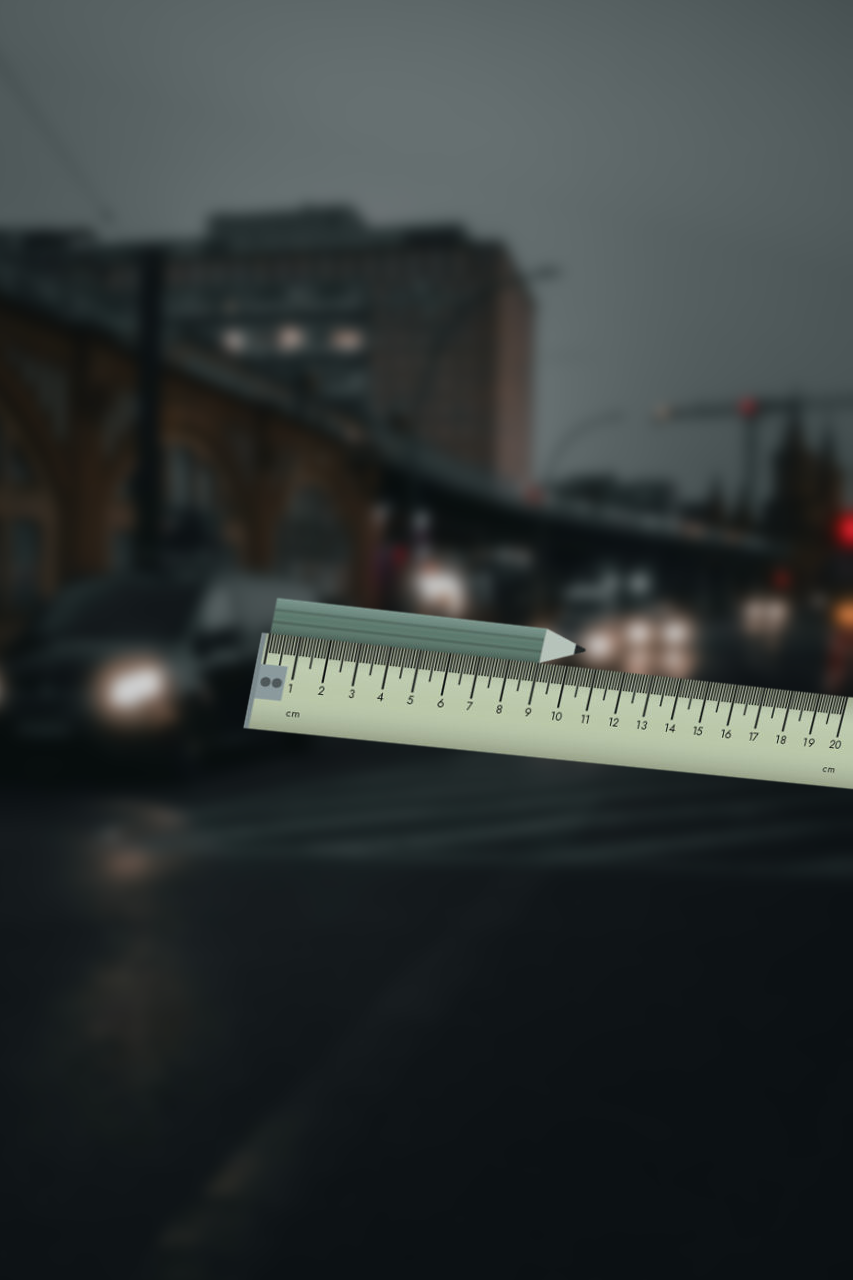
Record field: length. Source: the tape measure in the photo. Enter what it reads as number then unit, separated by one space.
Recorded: 10.5 cm
